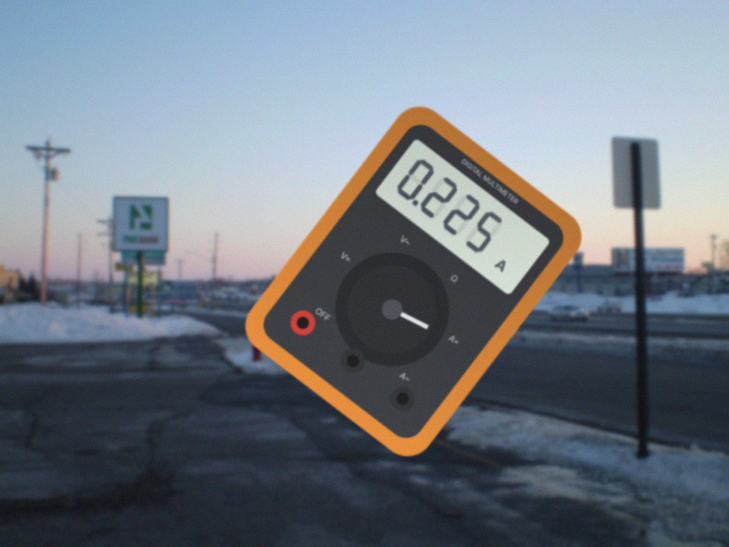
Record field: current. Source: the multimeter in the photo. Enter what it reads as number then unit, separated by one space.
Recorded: 0.225 A
